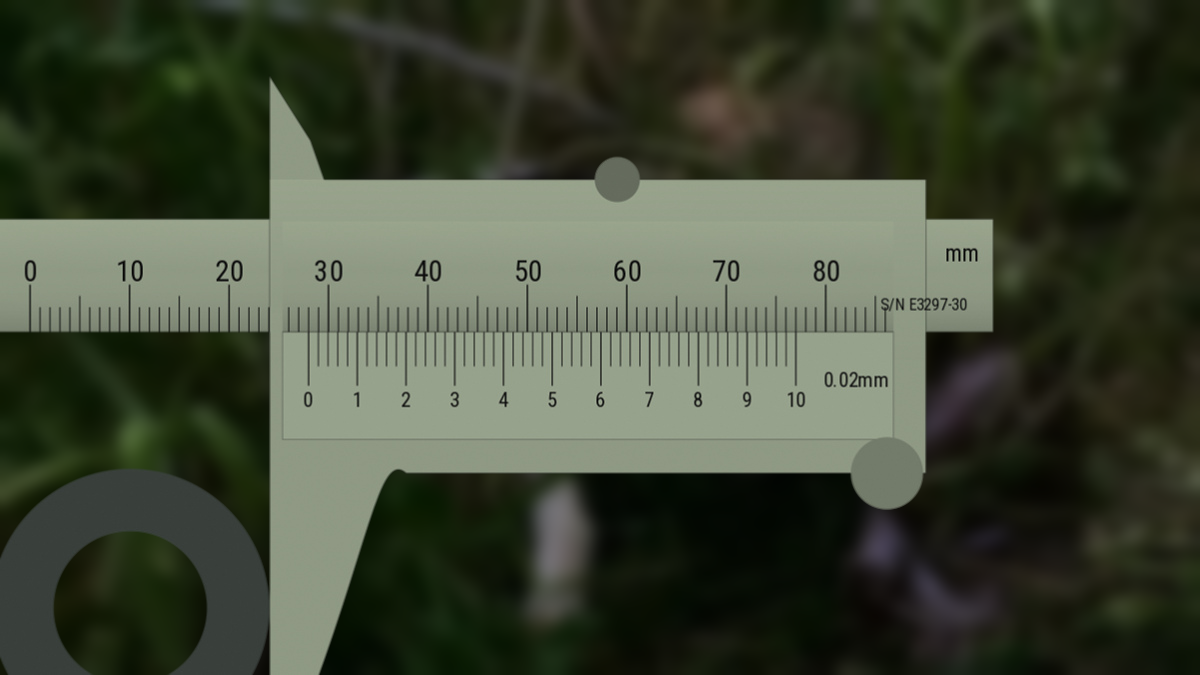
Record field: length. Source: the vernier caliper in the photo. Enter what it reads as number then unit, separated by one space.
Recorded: 28.0 mm
